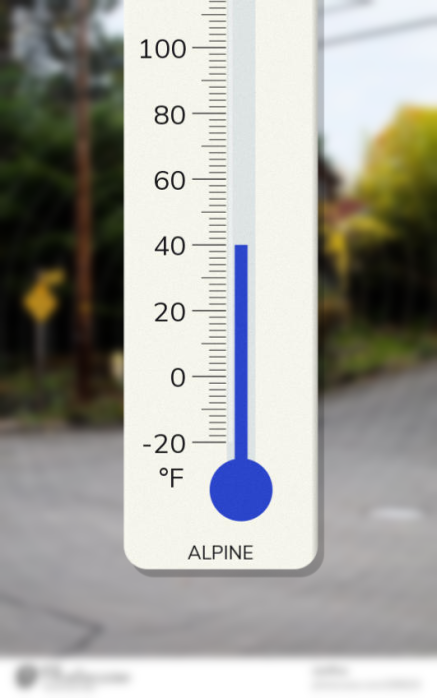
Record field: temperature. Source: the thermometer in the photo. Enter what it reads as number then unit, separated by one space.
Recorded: 40 °F
